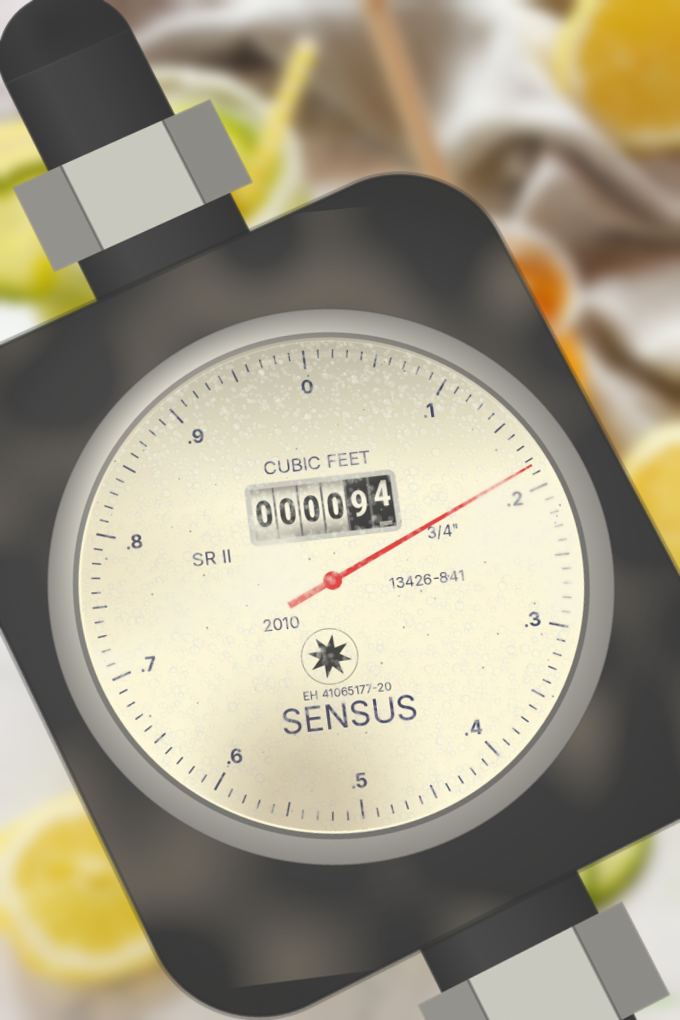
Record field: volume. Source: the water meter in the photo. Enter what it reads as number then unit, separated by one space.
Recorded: 94.18 ft³
